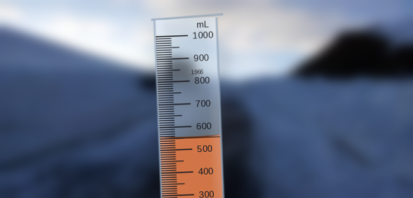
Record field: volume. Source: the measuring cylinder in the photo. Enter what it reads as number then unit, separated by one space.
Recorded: 550 mL
